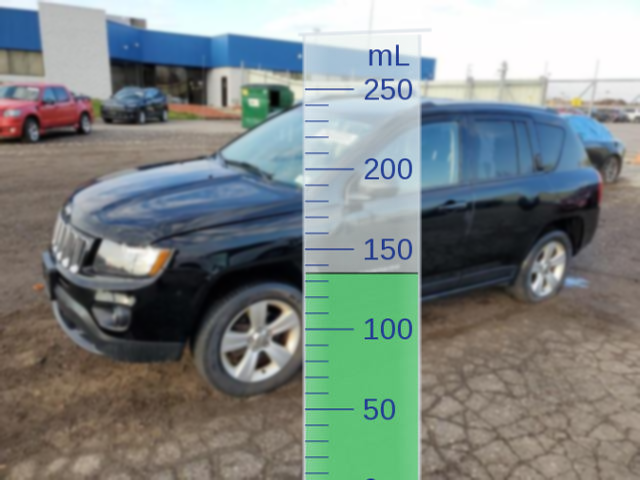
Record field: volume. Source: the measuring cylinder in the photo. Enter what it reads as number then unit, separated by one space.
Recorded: 135 mL
